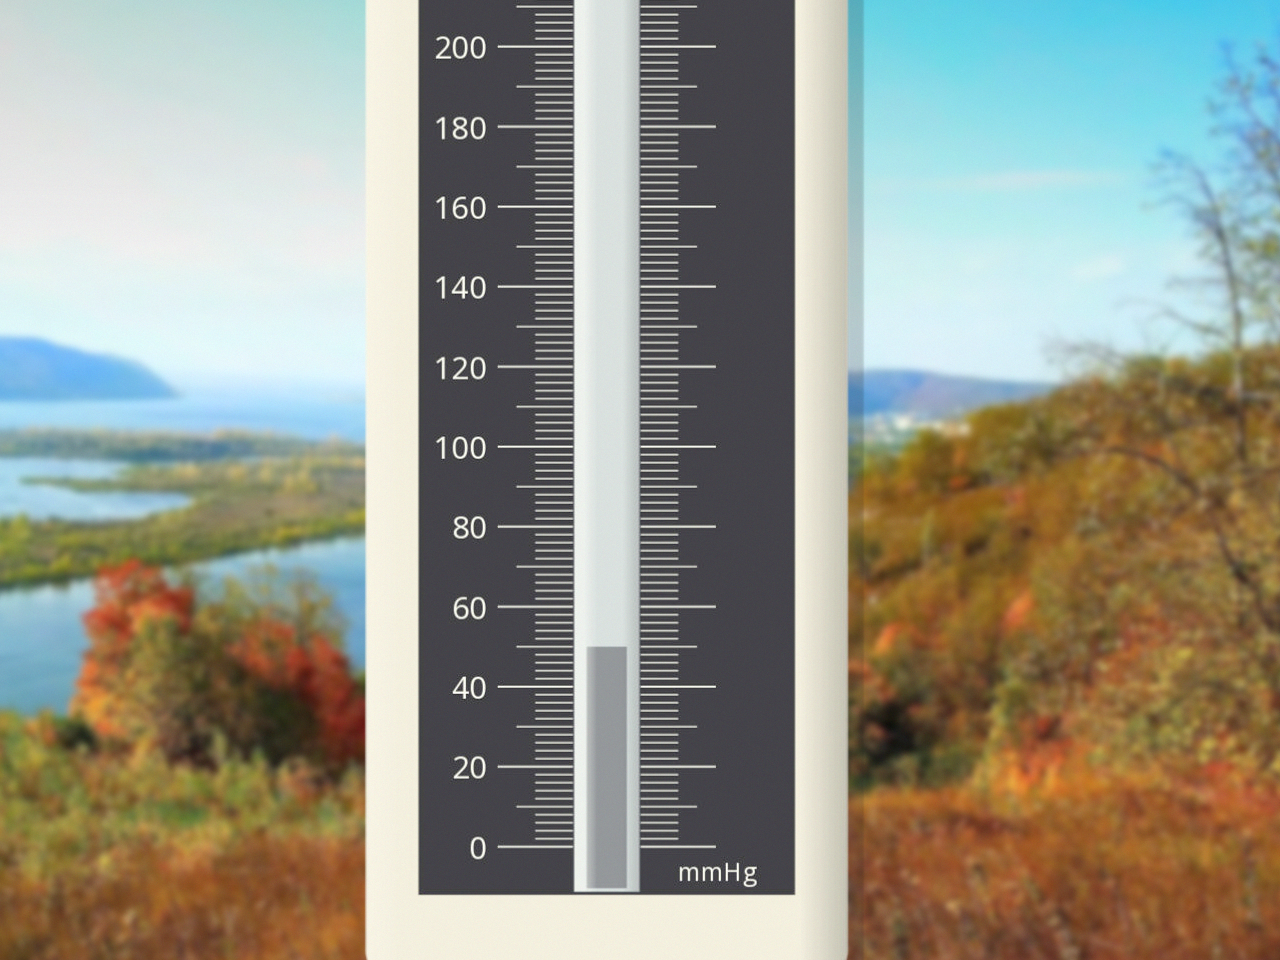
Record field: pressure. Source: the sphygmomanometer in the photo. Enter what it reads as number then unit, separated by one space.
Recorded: 50 mmHg
